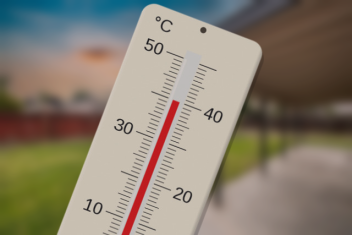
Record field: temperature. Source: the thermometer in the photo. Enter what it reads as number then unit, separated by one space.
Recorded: 40 °C
